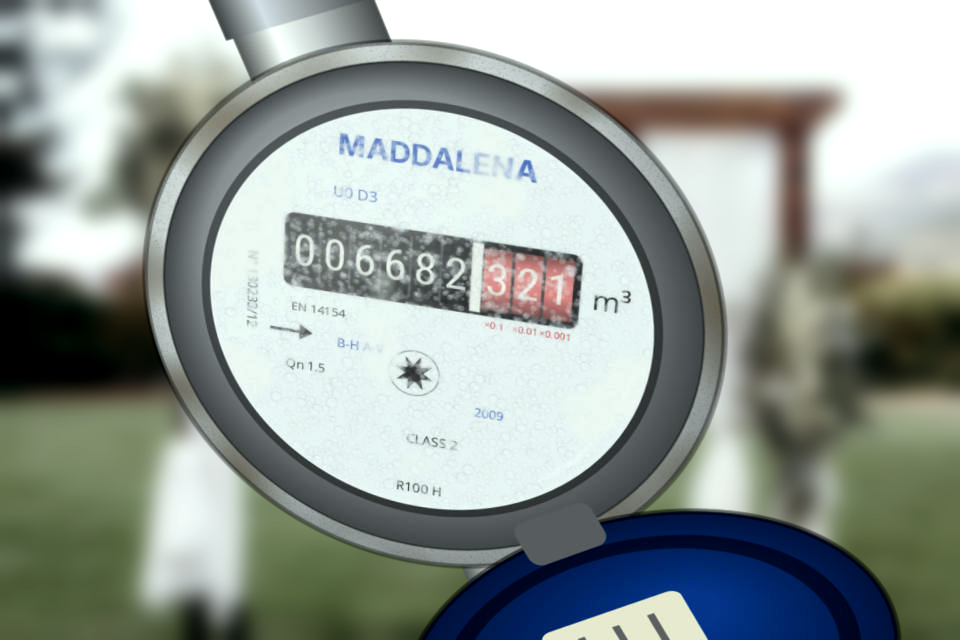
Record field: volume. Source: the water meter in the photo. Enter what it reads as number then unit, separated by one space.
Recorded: 6682.321 m³
